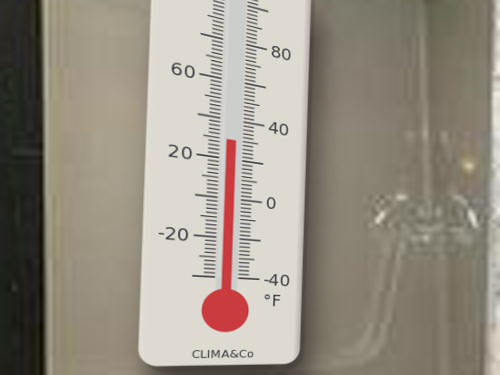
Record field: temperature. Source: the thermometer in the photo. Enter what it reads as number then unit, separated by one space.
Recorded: 30 °F
